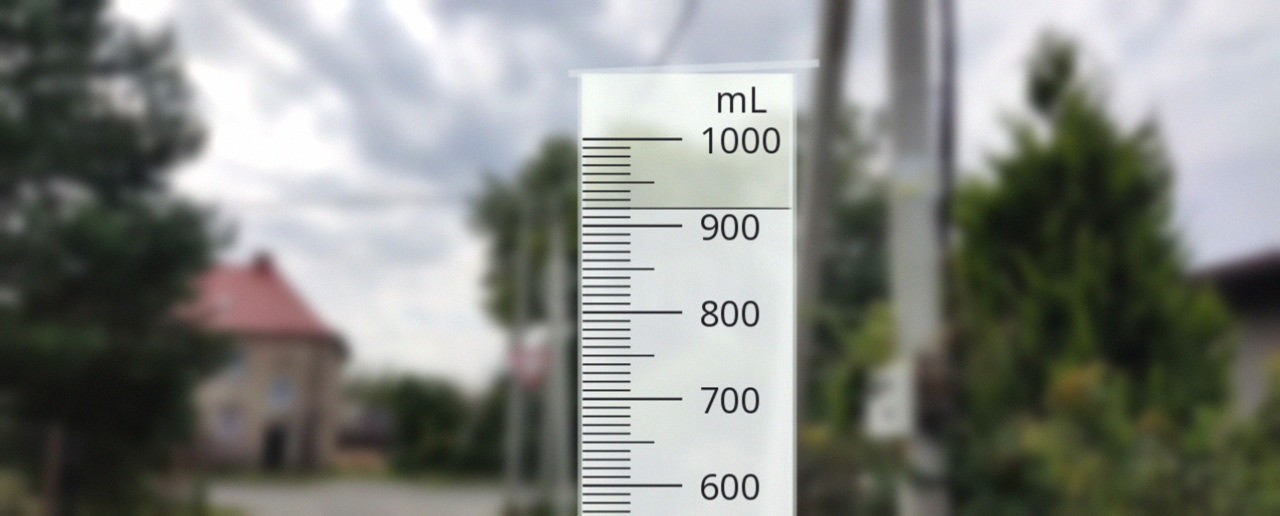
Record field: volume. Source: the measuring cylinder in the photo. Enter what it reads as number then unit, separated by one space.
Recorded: 920 mL
